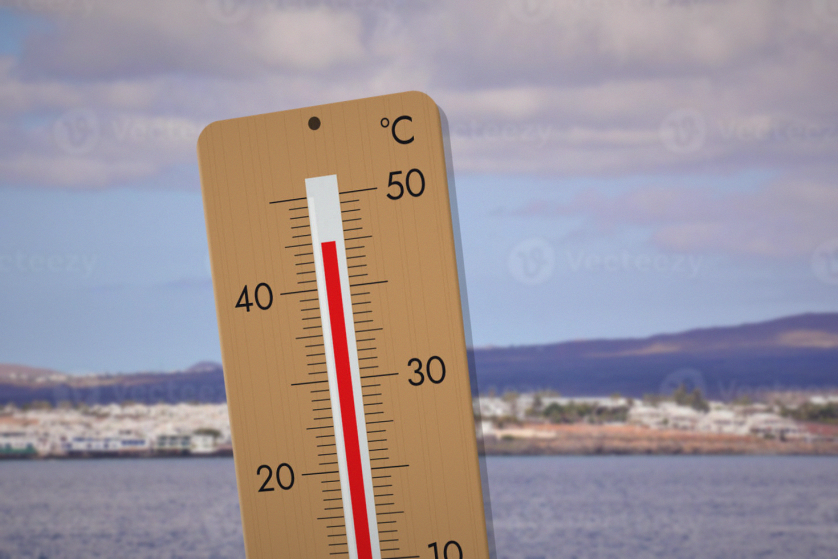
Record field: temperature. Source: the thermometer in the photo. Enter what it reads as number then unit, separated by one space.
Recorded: 45 °C
